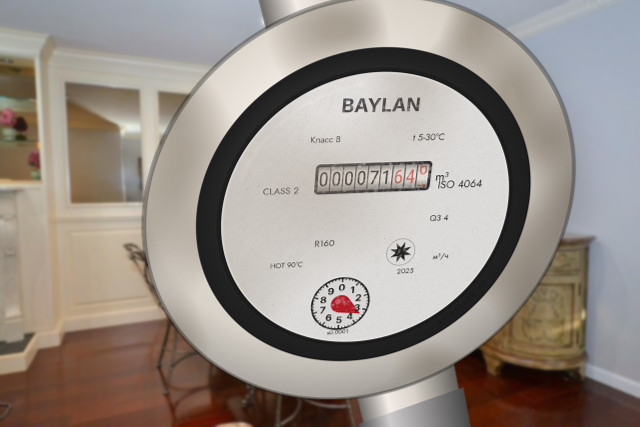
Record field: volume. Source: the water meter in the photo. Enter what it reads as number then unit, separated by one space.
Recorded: 71.6463 m³
